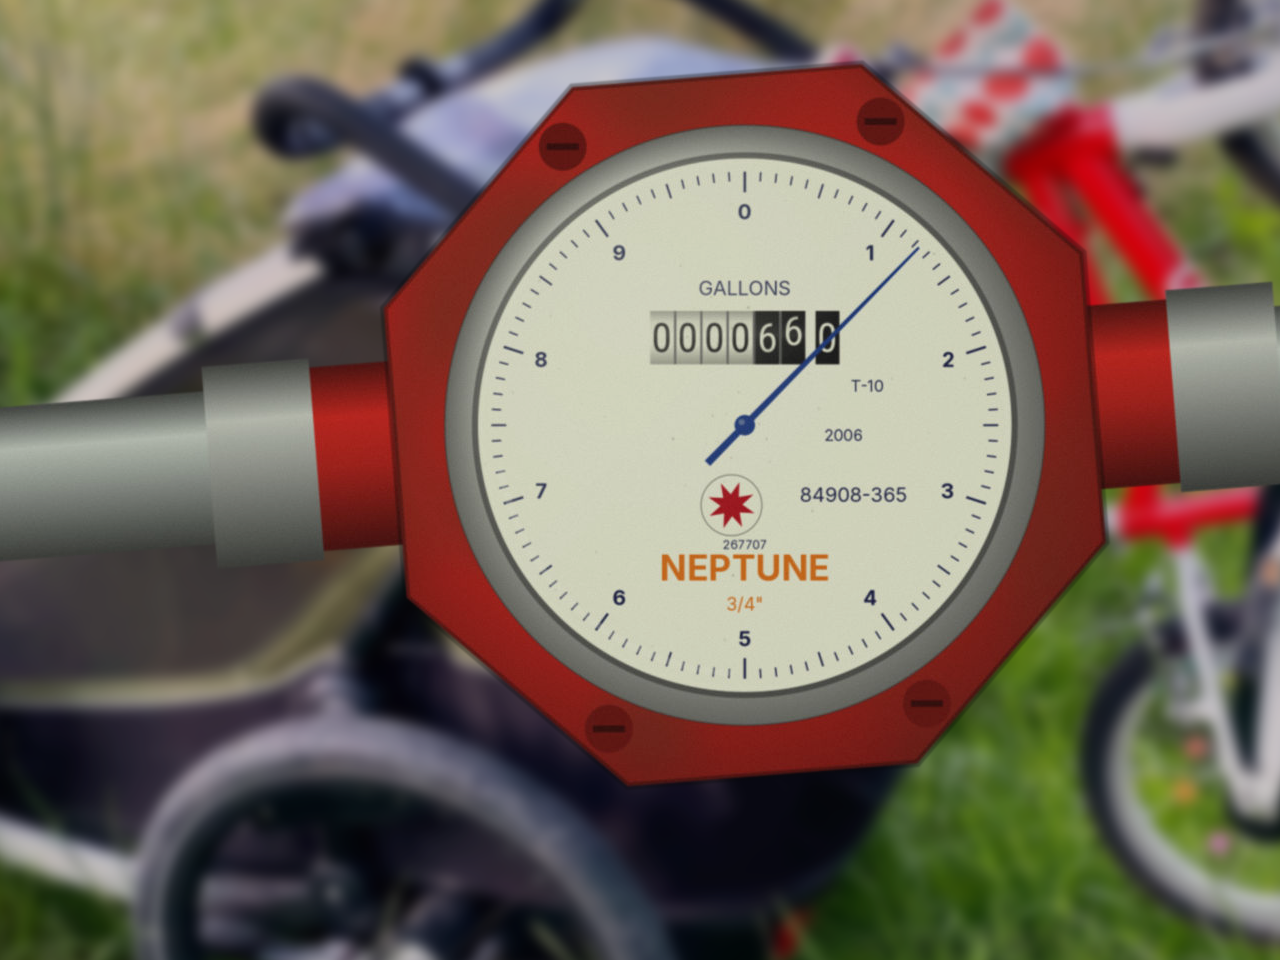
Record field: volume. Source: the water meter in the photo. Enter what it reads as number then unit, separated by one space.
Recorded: 661.2 gal
